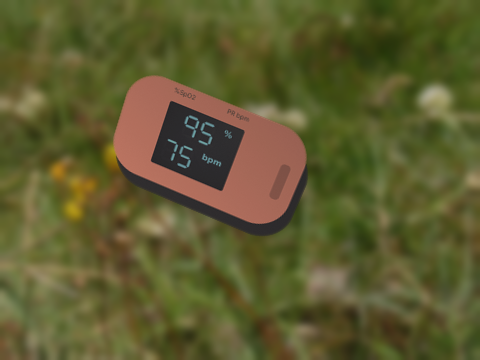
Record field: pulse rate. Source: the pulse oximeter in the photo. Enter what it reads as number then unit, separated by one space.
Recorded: 75 bpm
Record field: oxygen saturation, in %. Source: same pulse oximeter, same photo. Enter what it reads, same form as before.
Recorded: 95 %
